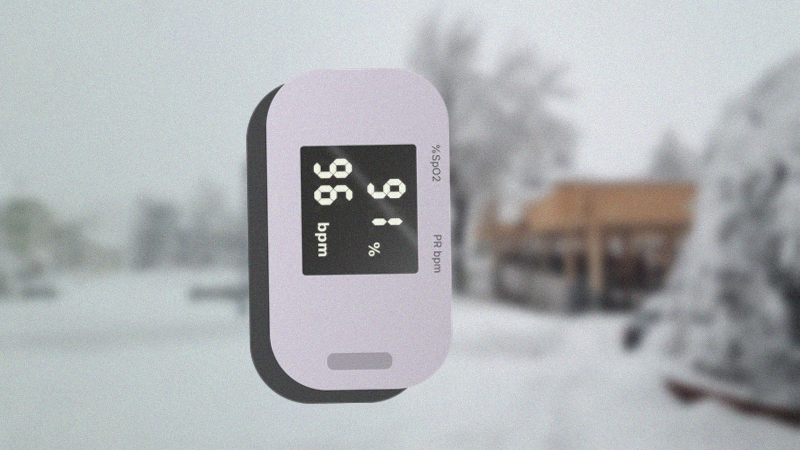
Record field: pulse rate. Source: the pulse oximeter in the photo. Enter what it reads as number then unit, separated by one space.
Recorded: 96 bpm
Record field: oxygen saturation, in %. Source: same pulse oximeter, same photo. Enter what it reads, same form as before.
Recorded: 91 %
